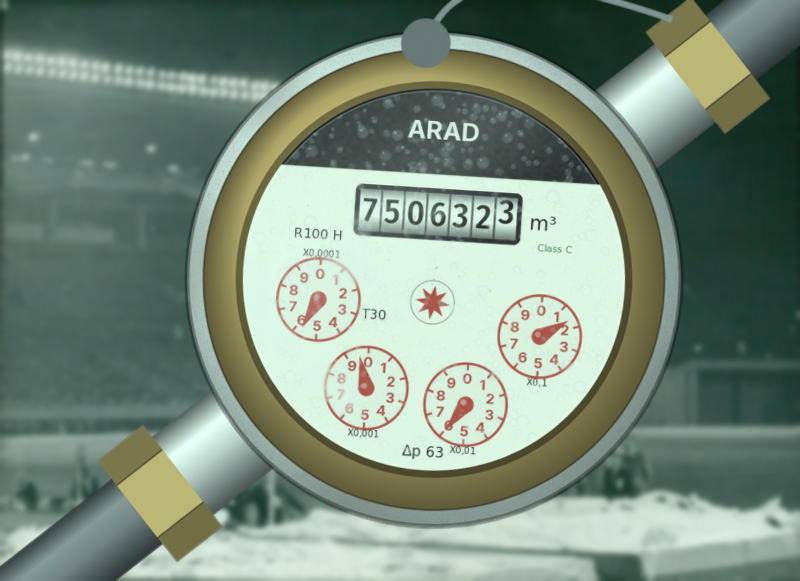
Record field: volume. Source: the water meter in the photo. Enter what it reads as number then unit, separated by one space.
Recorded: 7506323.1595 m³
